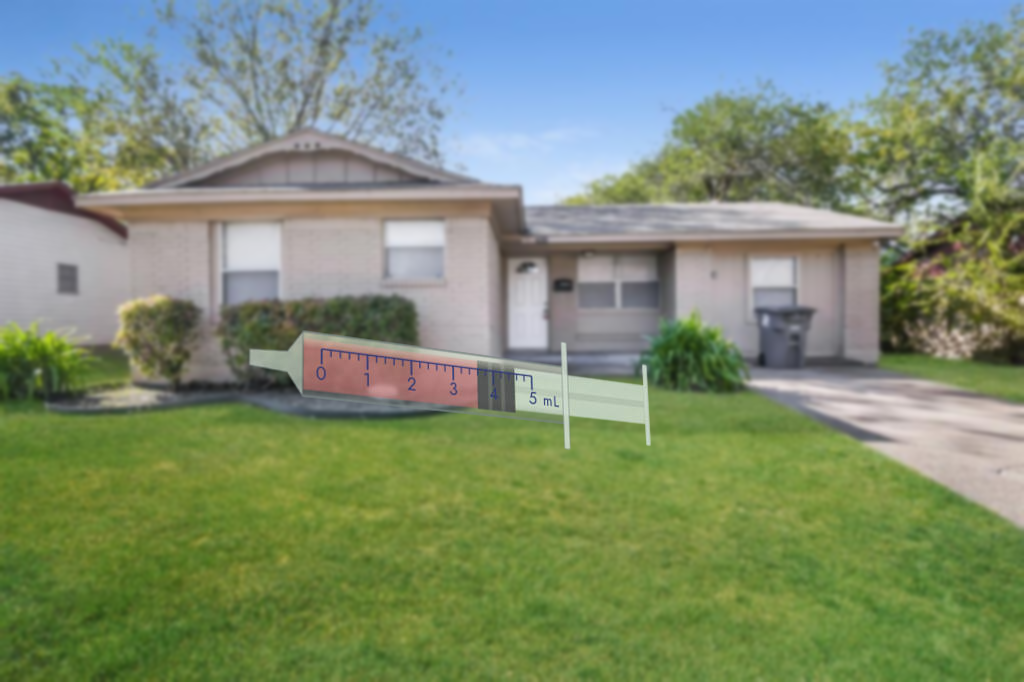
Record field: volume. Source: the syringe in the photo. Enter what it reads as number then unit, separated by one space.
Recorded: 3.6 mL
